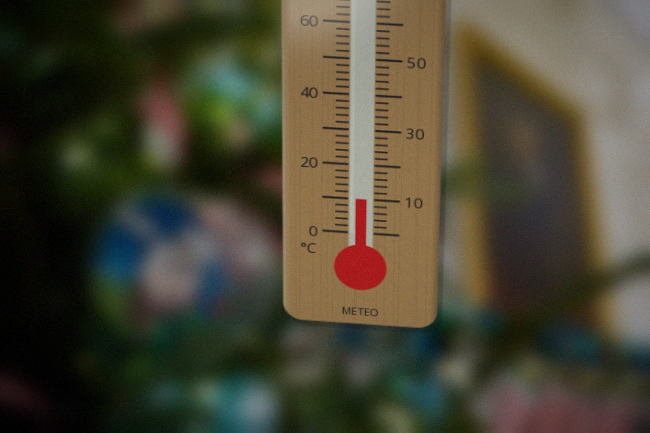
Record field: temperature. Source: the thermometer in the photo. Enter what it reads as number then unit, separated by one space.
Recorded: 10 °C
